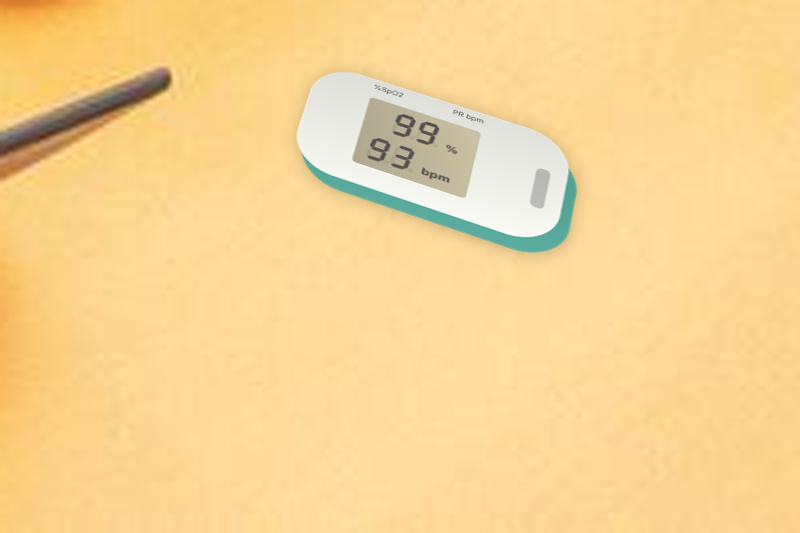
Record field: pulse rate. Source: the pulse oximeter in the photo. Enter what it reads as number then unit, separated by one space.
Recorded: 93 bpm
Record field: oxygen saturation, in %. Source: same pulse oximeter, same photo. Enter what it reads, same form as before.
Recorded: 99 %
